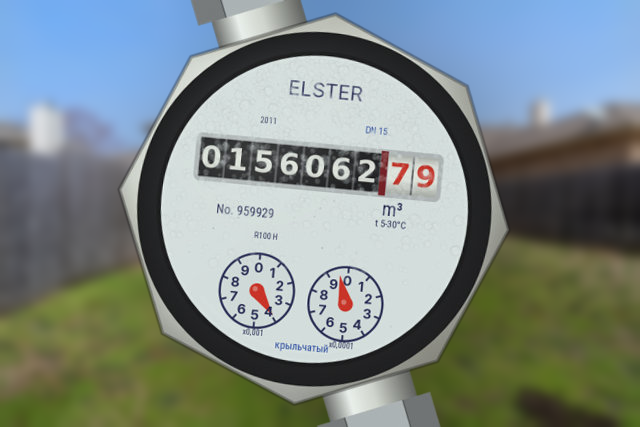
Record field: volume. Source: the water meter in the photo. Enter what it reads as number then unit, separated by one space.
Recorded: 156062.7939 m³
